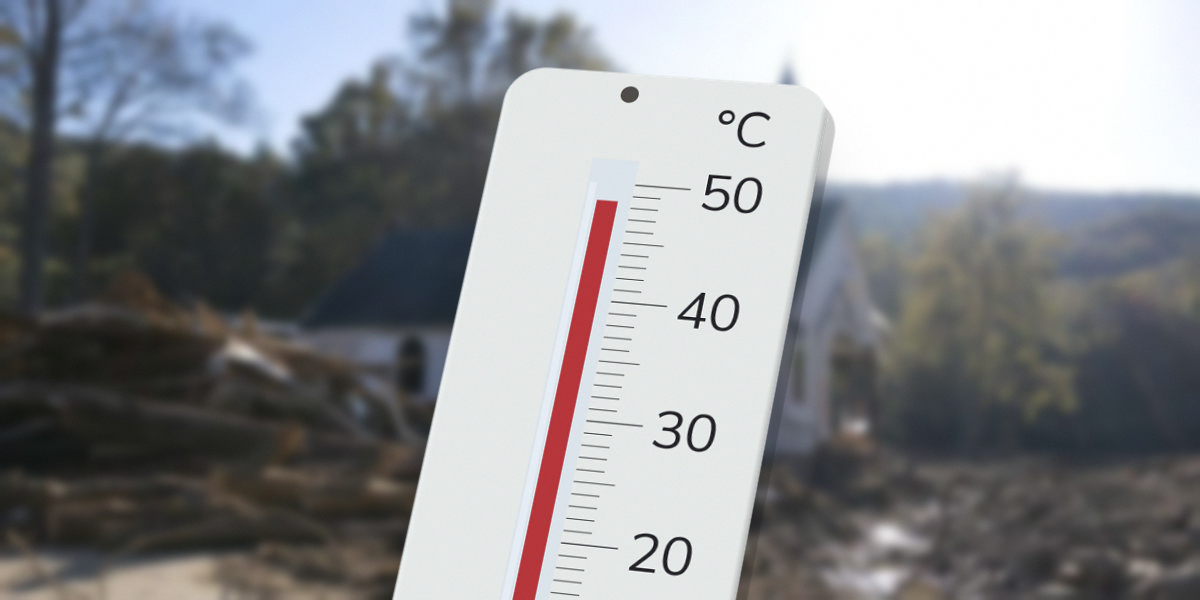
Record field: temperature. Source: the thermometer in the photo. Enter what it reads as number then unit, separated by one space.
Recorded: 48.5 °C
